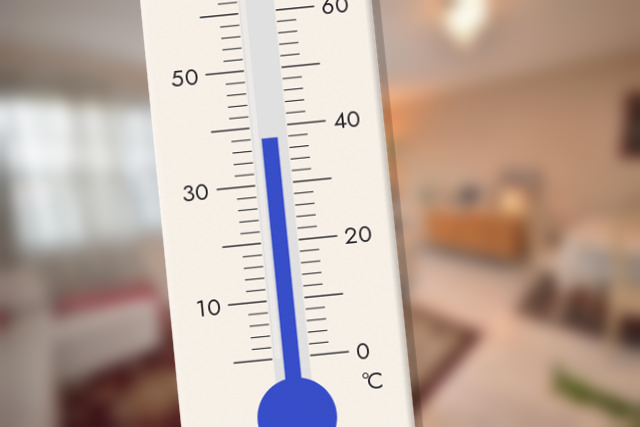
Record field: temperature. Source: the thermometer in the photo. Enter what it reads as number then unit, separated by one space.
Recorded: 38 °C
